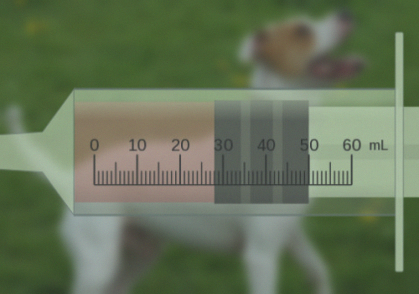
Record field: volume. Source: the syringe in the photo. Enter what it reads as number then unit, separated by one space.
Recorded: 28 mL
